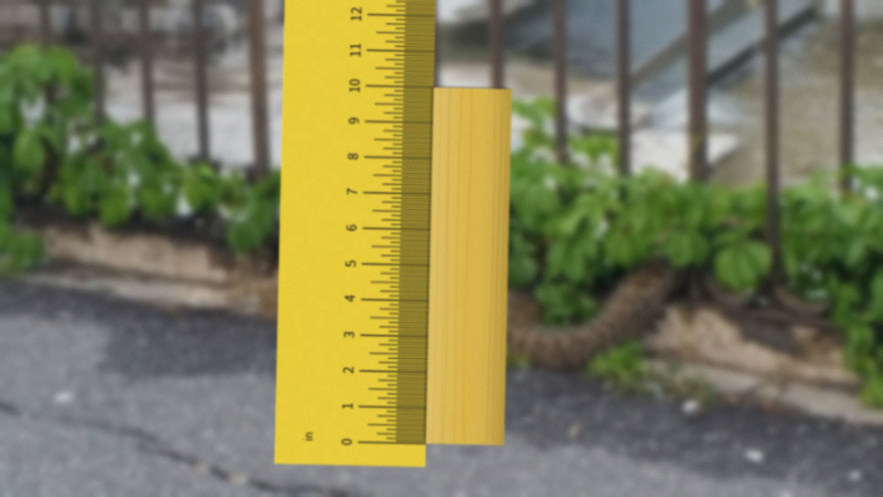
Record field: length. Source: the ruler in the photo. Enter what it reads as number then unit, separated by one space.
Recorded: 10 in
